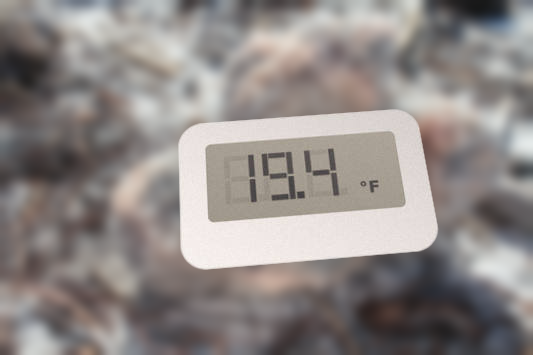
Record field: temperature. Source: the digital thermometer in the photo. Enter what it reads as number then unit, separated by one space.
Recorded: 19.4 °F
